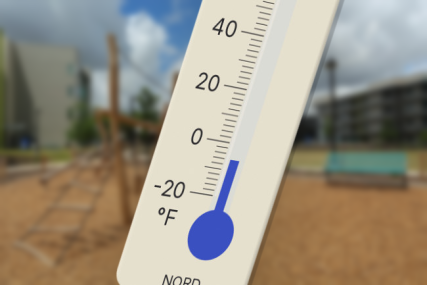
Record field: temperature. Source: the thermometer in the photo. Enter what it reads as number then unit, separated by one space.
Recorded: -6 °F
